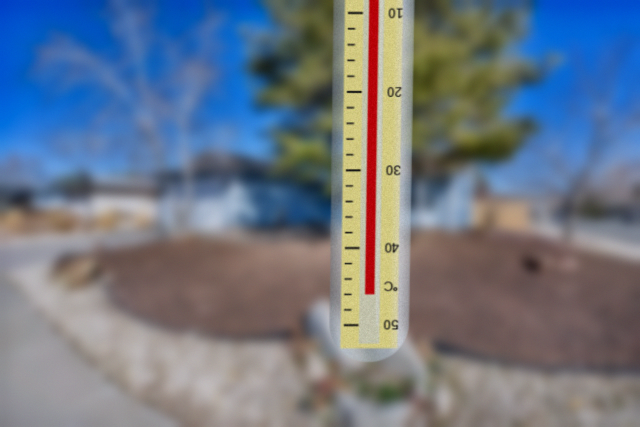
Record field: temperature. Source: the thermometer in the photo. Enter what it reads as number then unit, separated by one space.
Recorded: 46 °C
